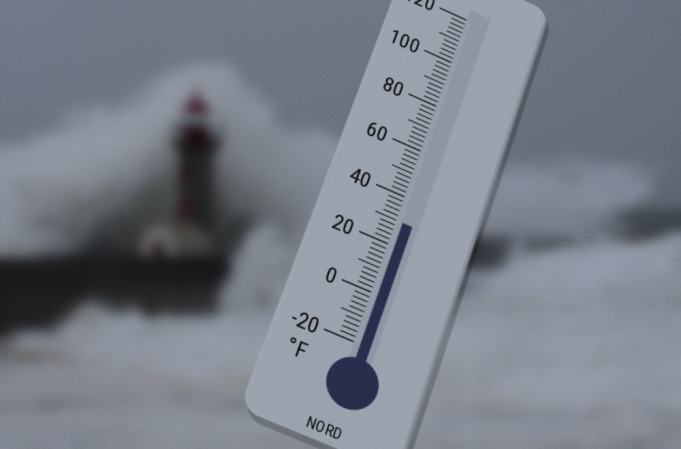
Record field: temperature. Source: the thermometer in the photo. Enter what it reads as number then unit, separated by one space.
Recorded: 30 °F
